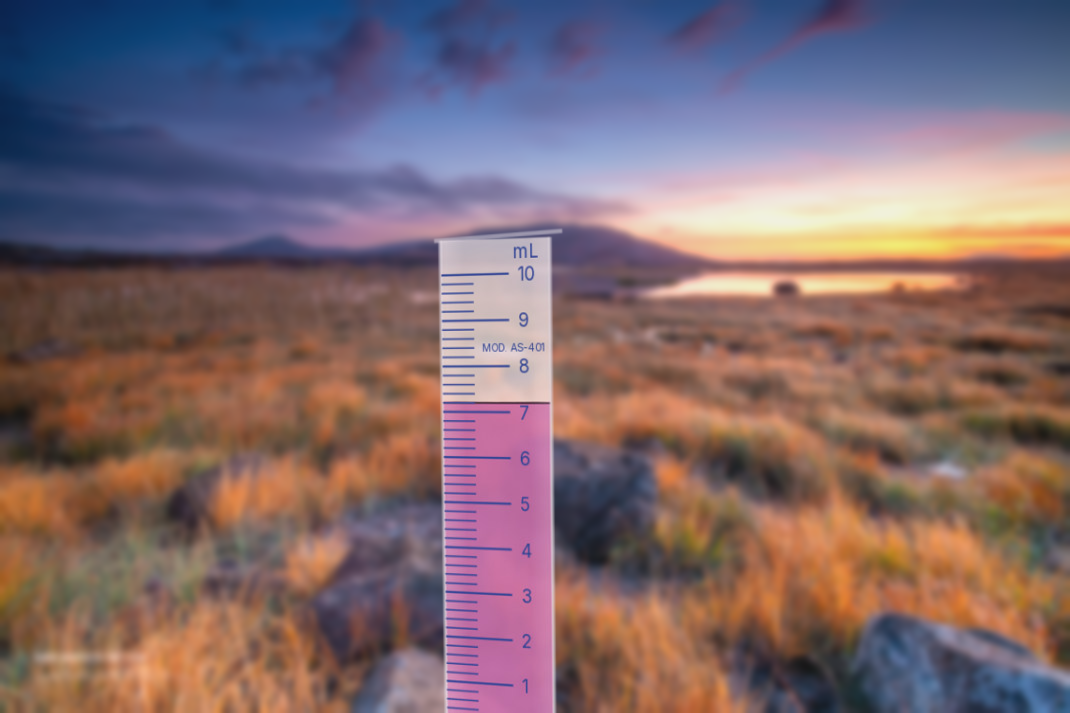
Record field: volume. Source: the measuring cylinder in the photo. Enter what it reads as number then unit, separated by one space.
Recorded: 7.2 mL
